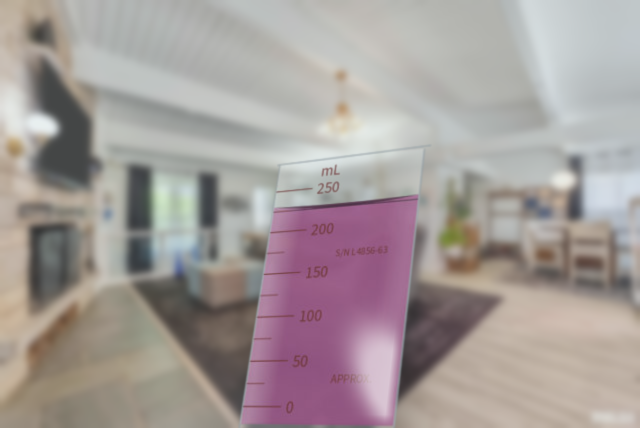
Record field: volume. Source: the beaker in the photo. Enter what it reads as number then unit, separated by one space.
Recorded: 225 mL
